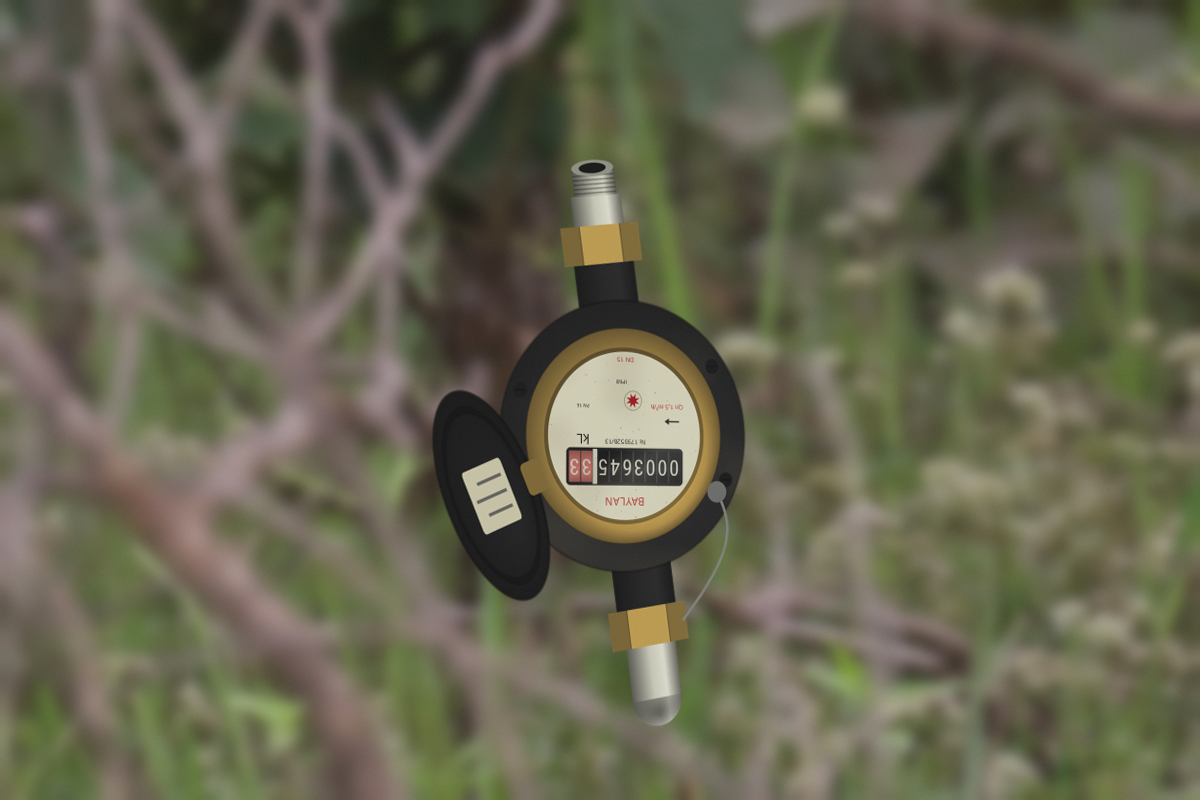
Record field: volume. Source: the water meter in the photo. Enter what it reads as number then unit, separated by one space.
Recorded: 3645.33 kL
